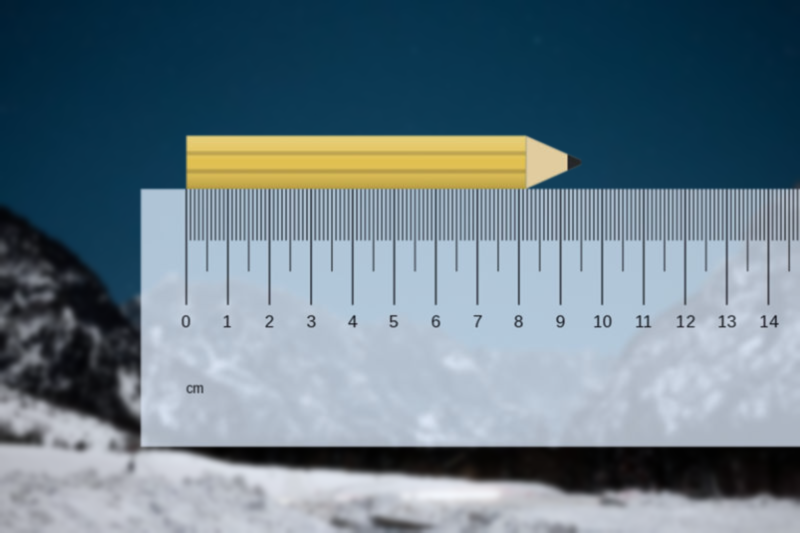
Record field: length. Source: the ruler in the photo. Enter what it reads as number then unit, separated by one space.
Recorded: 9.5 cm
